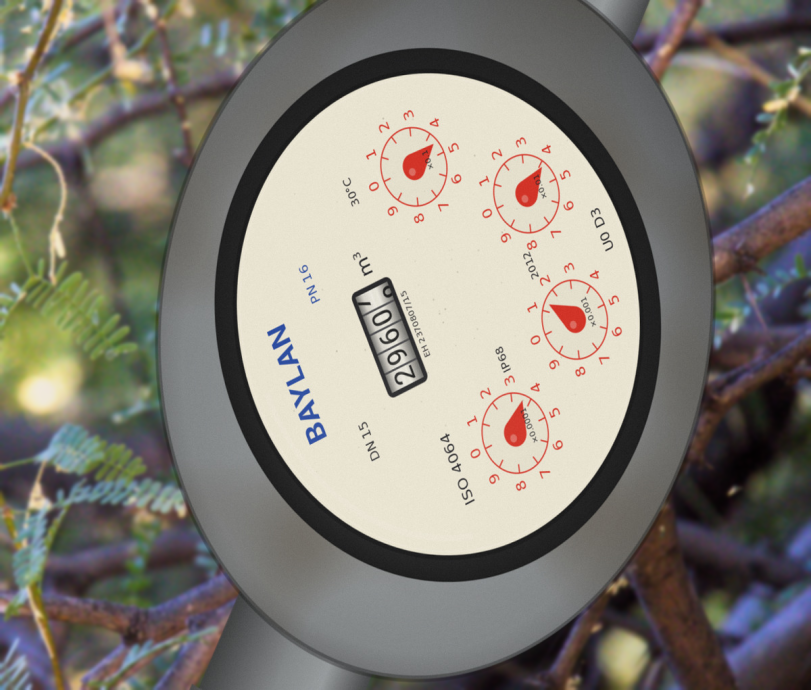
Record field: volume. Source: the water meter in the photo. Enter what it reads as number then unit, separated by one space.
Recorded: 29607.4413 m³
